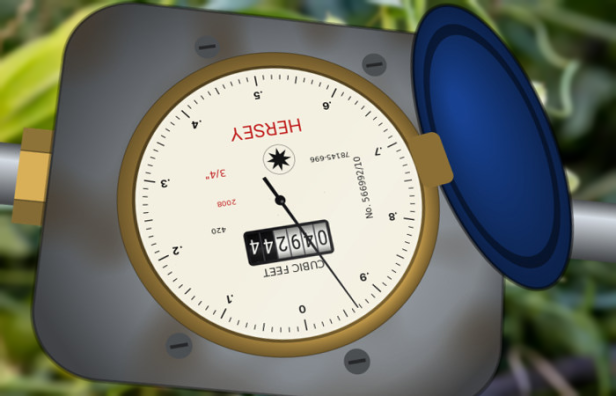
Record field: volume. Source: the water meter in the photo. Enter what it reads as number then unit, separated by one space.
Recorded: 49243.93 ft³
